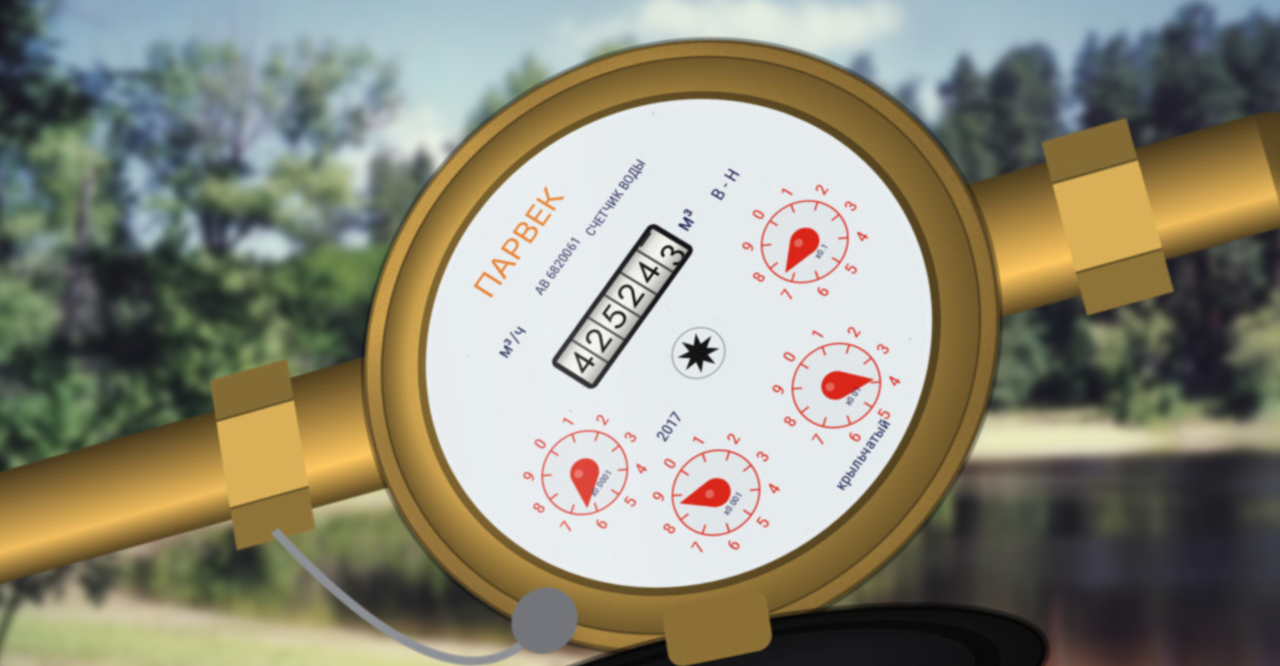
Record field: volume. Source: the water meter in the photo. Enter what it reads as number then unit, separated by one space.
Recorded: 425242.7386 m³
